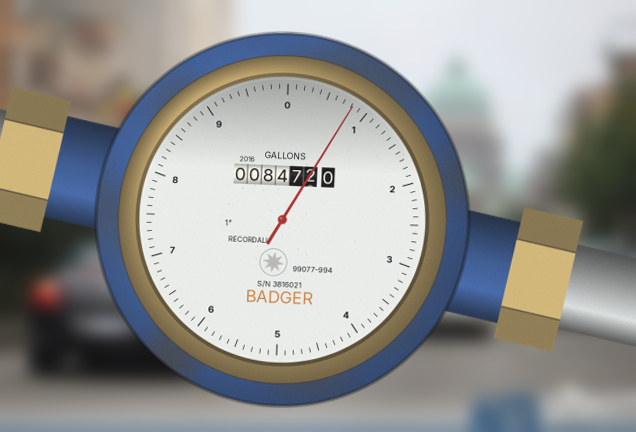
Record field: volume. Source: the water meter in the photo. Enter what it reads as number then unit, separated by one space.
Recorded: 84720.8 gal
